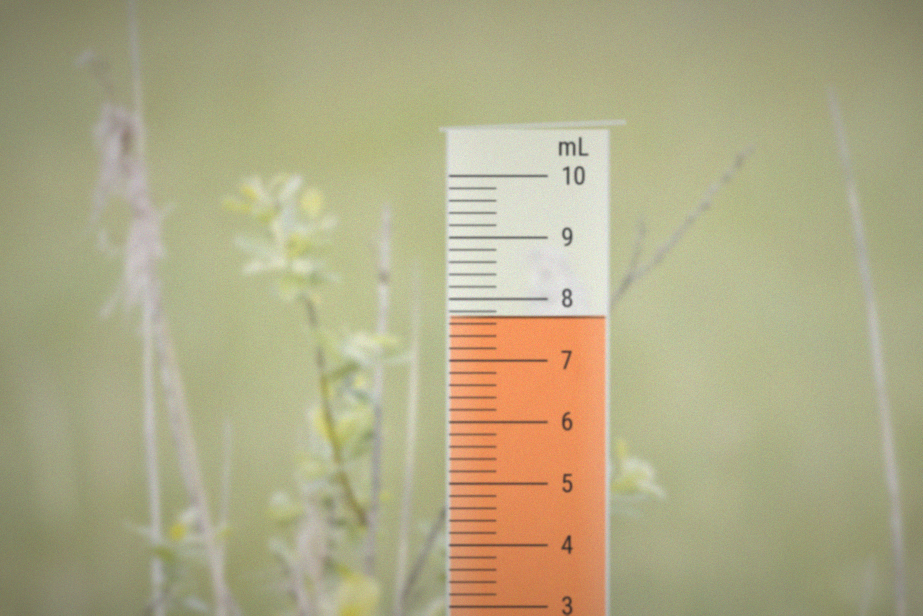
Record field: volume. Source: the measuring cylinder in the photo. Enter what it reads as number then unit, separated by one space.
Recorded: 7.7 mL
